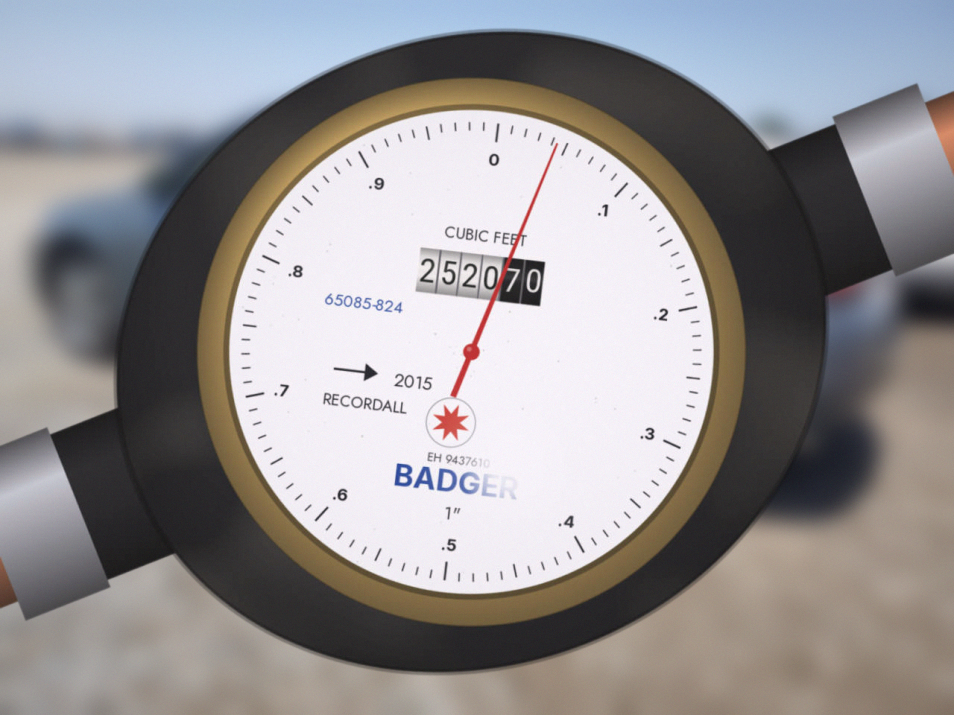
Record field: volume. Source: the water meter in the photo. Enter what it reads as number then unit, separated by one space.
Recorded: 252070.04 ft³
